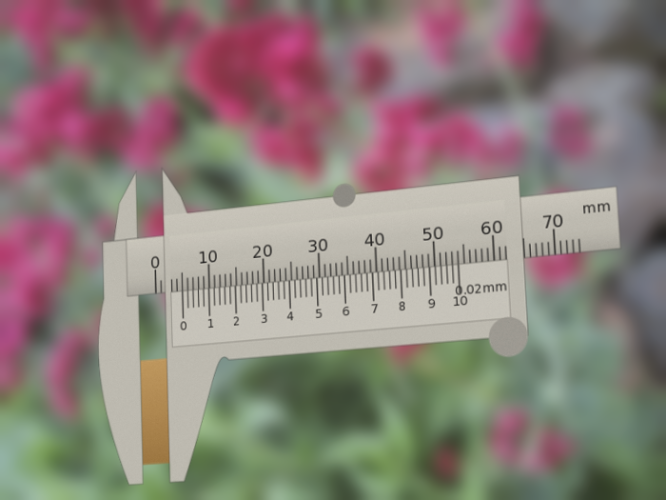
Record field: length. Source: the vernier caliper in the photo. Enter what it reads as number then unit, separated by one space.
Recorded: 5.0 mm
